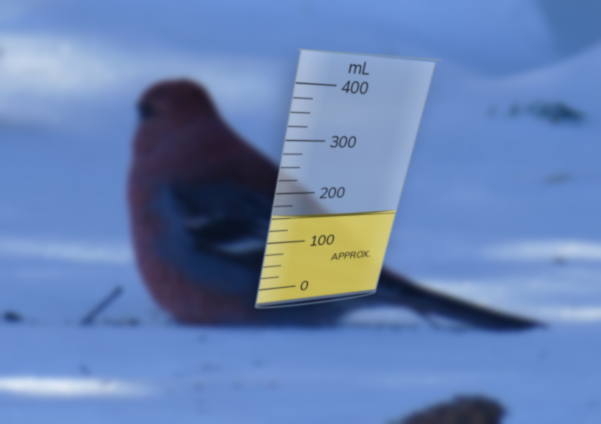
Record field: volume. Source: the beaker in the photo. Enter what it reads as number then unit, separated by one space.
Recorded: 150 mL
